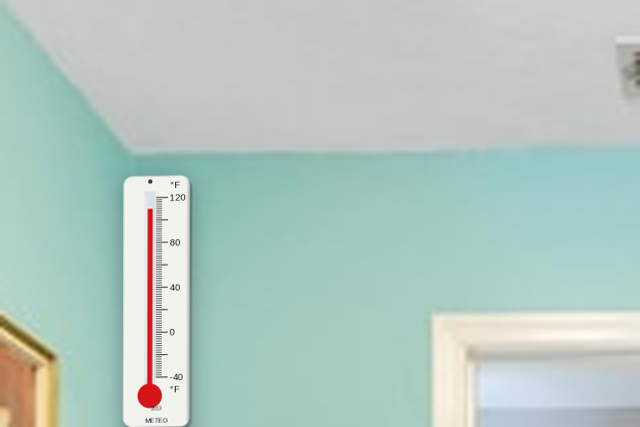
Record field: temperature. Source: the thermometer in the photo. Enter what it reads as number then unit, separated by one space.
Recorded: 110 °F
